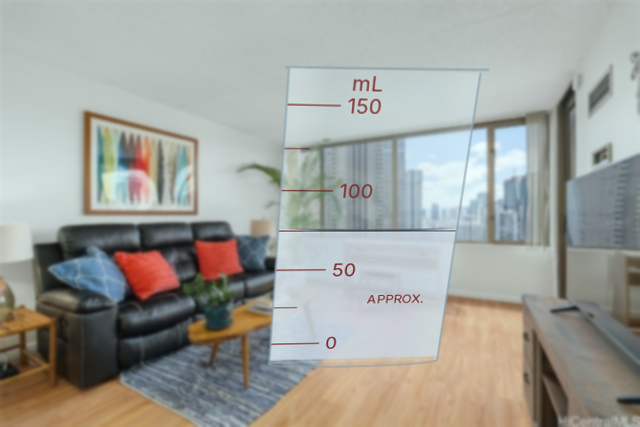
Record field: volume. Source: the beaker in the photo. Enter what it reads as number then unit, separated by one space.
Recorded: 75 mL
